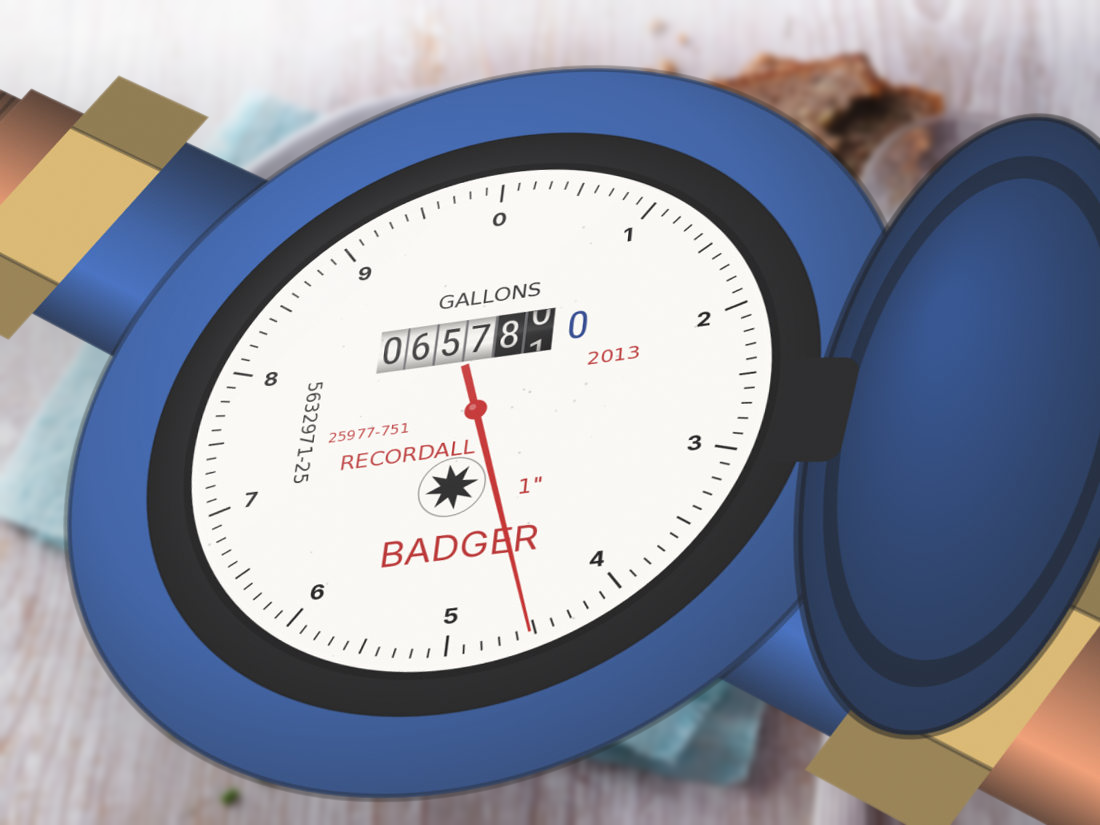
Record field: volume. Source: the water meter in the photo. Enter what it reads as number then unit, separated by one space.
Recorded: 657804.5 gal
